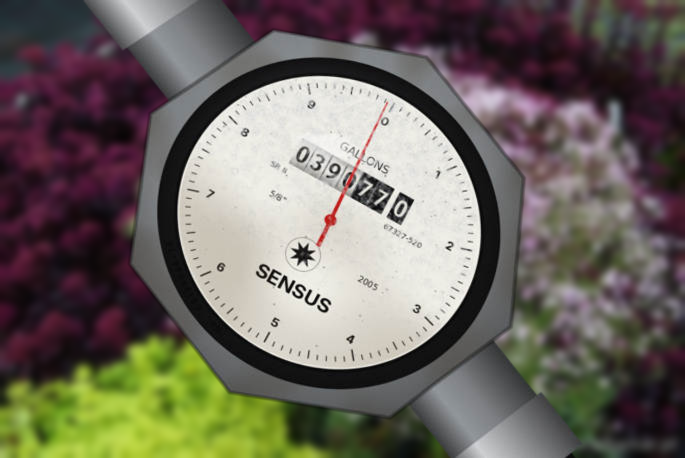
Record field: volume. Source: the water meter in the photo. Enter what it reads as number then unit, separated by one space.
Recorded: 390769.9 gal
